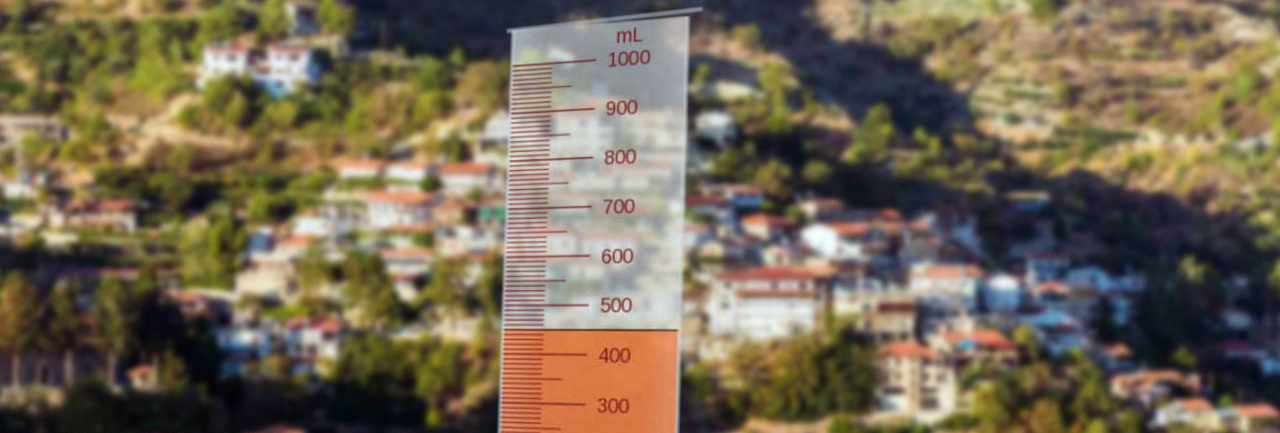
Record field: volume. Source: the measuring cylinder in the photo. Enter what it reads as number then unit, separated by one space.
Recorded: 450 mL
